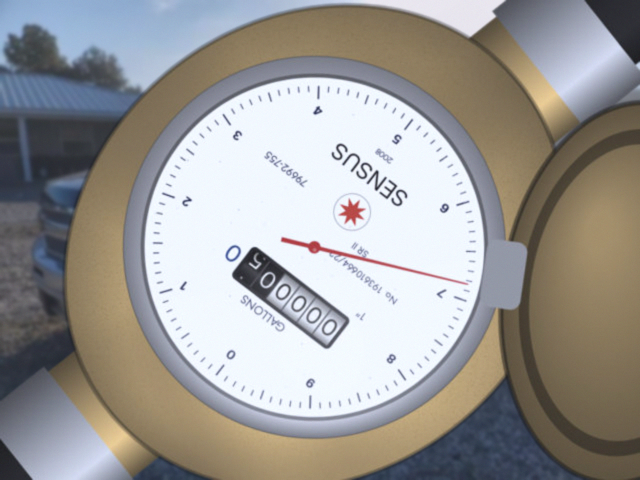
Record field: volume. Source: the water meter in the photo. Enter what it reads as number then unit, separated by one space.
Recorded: 46.8 gal
